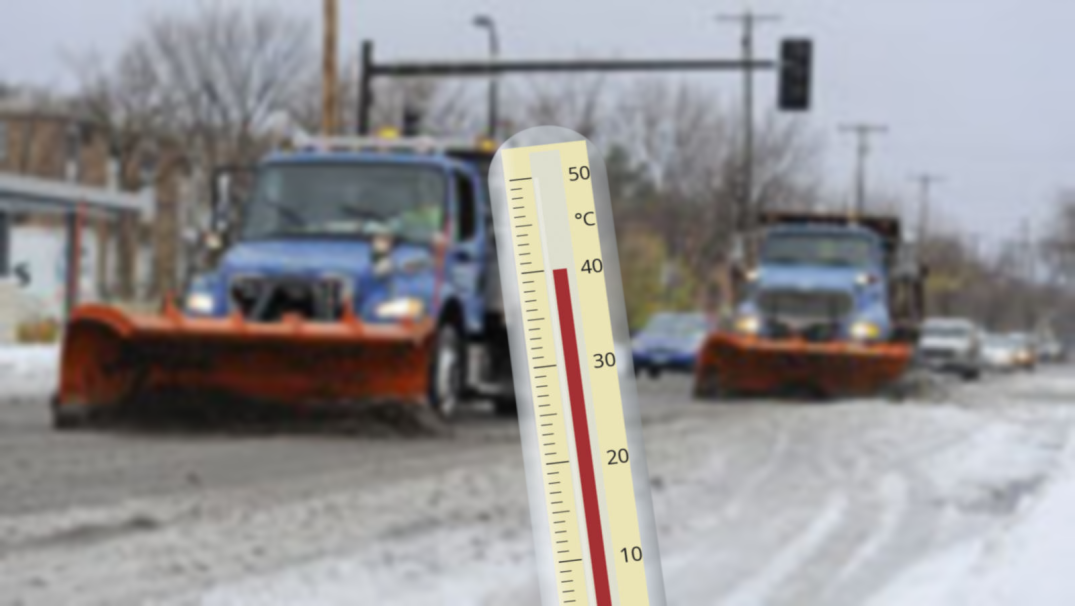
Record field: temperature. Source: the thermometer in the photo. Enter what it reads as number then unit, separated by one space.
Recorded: 40 °C
